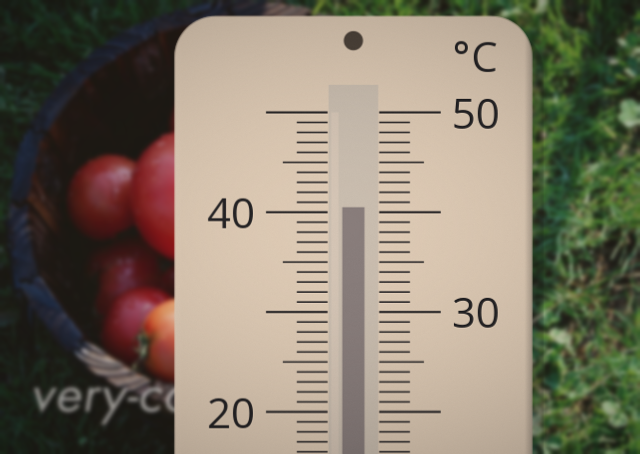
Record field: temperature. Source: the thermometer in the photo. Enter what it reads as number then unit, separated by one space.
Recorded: 40.5 °C
